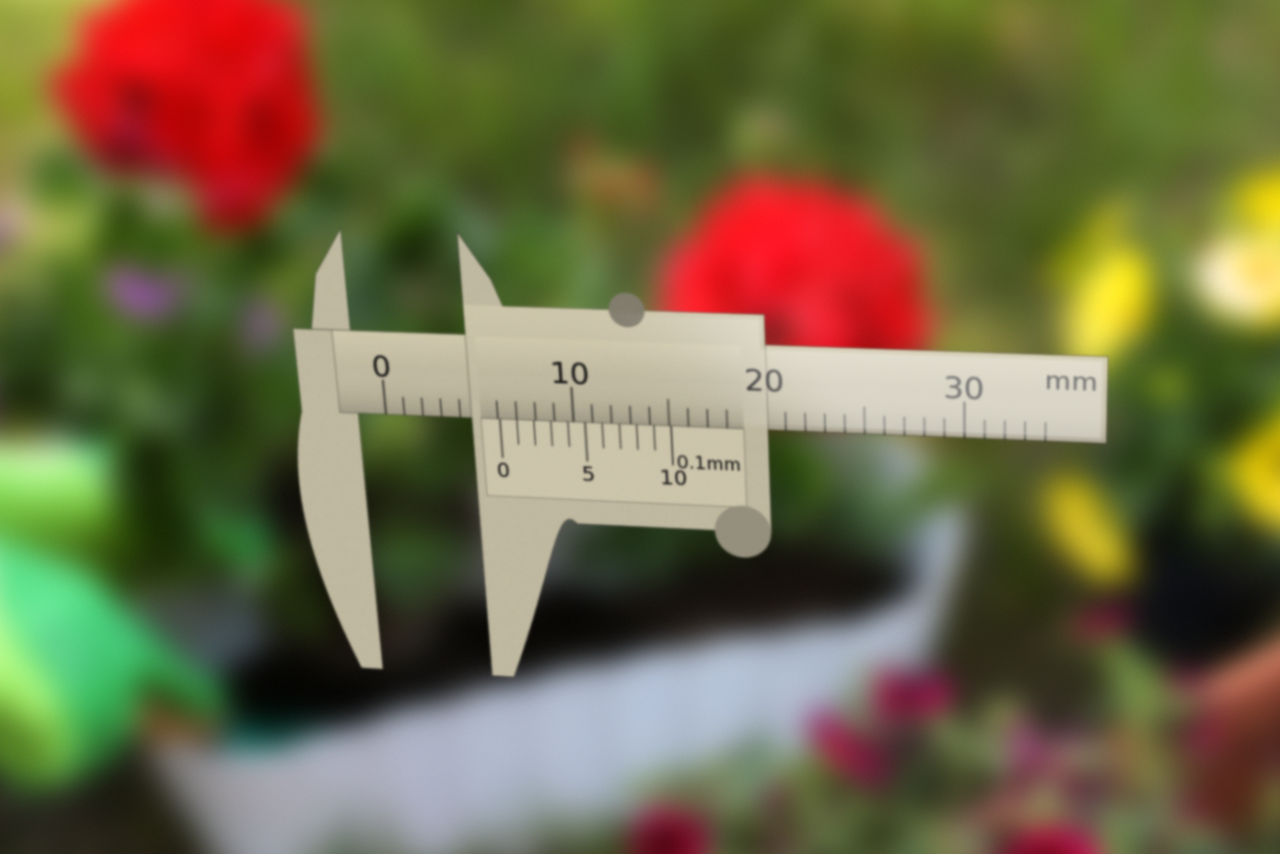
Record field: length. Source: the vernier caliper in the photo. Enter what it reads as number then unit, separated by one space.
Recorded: 6.1 mm
